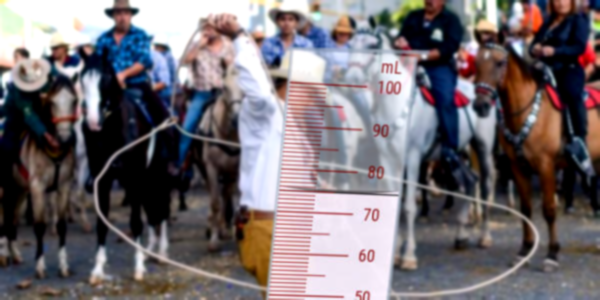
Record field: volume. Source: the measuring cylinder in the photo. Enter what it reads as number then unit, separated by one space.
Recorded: 75 mL
